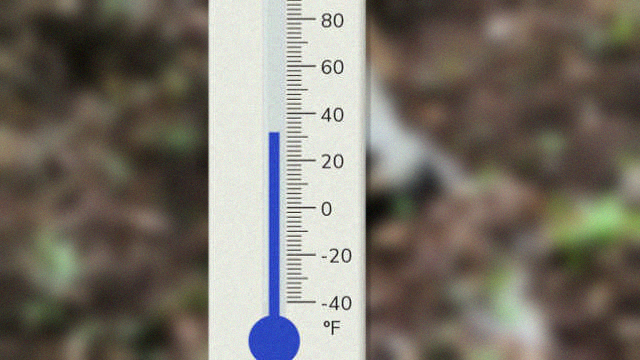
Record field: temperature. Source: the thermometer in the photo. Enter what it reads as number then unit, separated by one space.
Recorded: 32 °F
